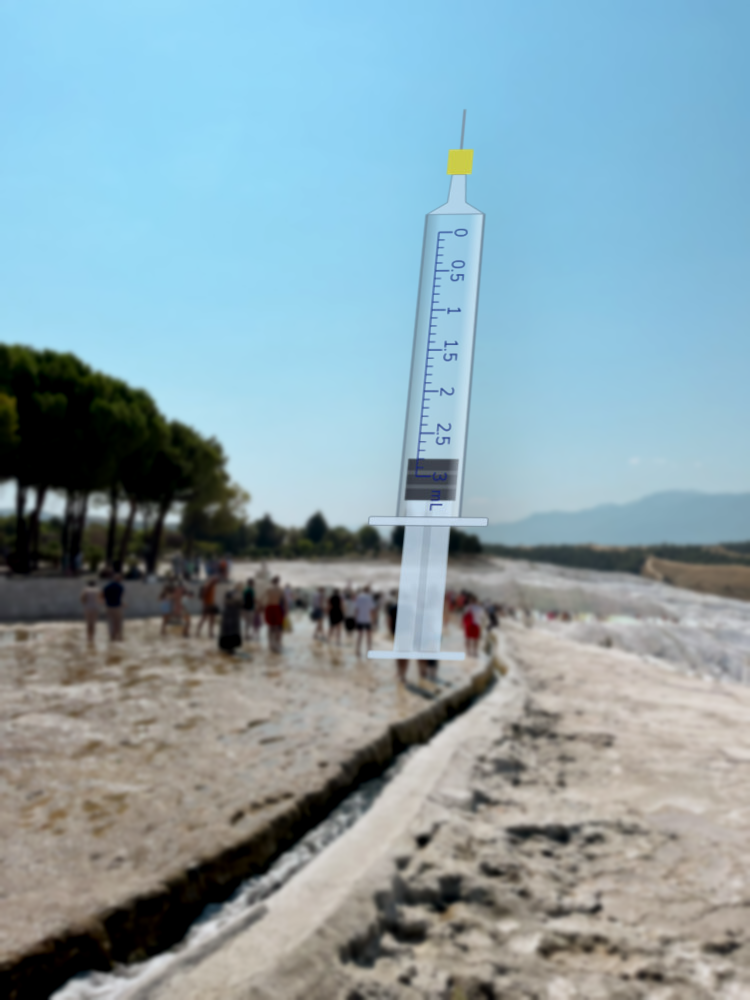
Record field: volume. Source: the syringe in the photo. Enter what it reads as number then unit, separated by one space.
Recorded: 2.8 mL
